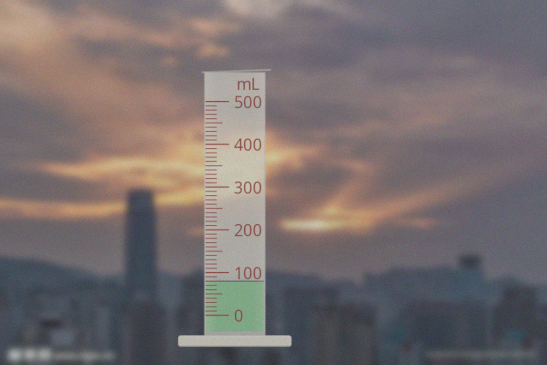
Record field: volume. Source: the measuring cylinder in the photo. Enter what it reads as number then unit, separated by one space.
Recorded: 80 mL
